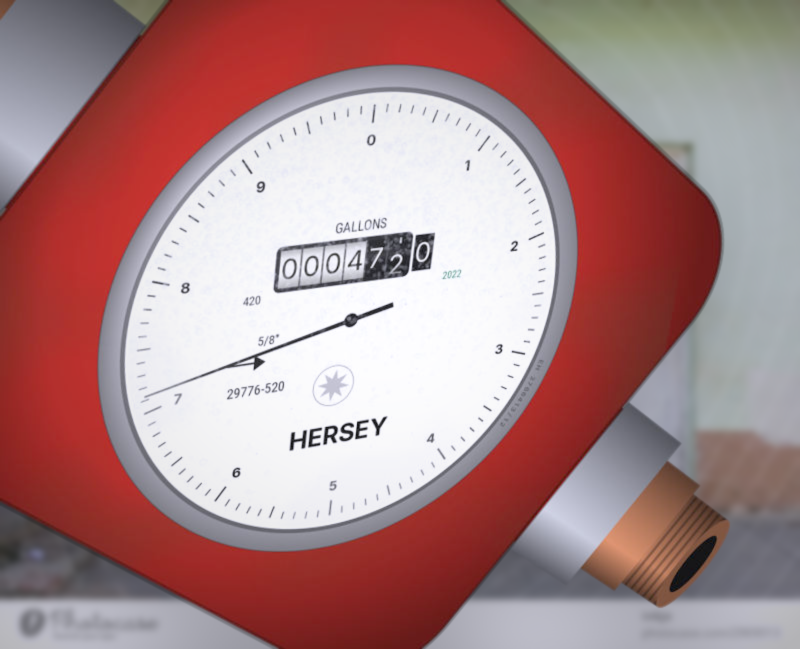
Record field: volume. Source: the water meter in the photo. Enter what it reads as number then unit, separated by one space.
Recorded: 4717.1 gal
